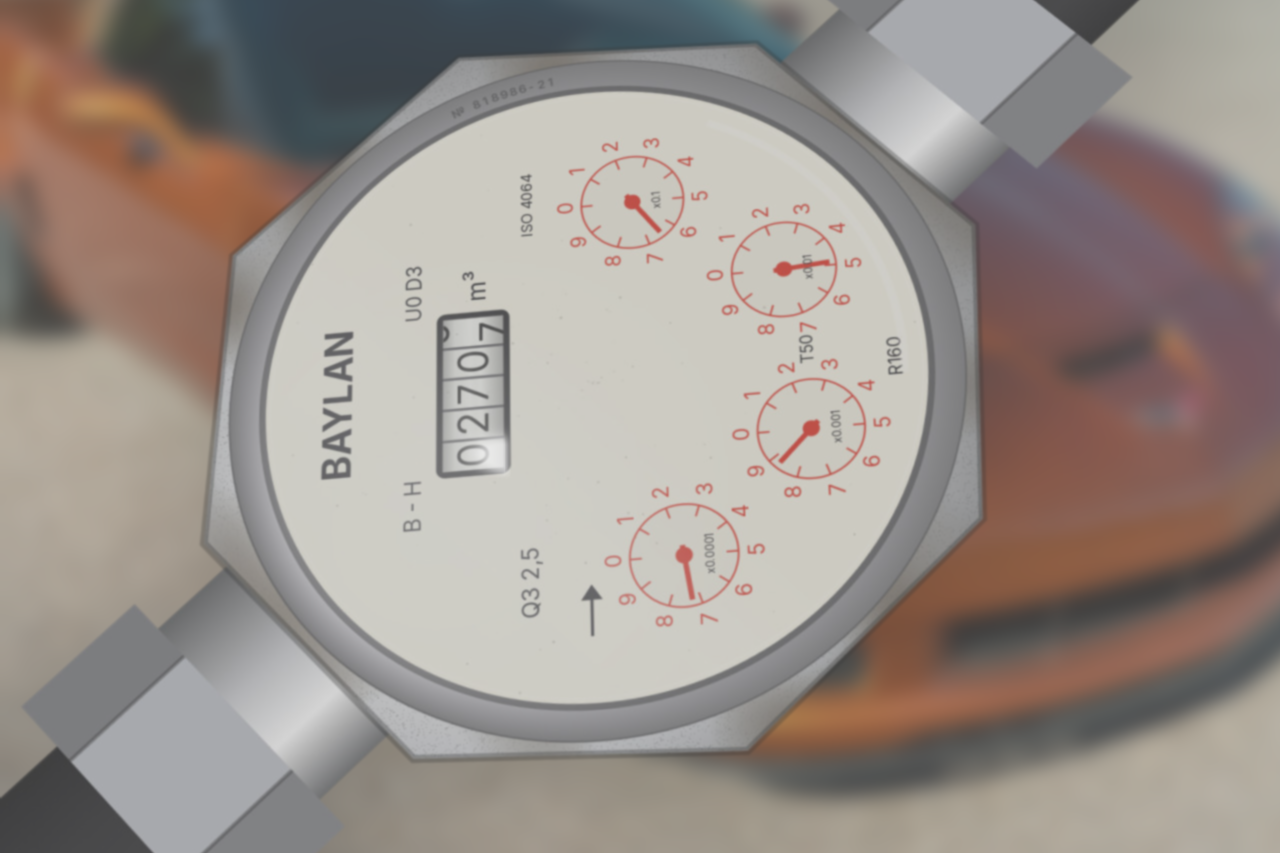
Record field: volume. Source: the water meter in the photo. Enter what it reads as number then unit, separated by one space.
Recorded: 2706.6487 m³
